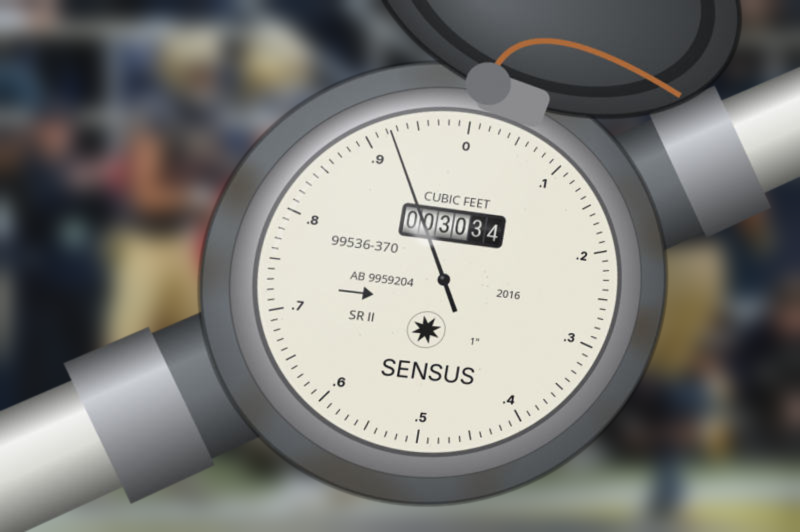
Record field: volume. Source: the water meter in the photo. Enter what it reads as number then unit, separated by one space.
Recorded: 3033.92 ft³
